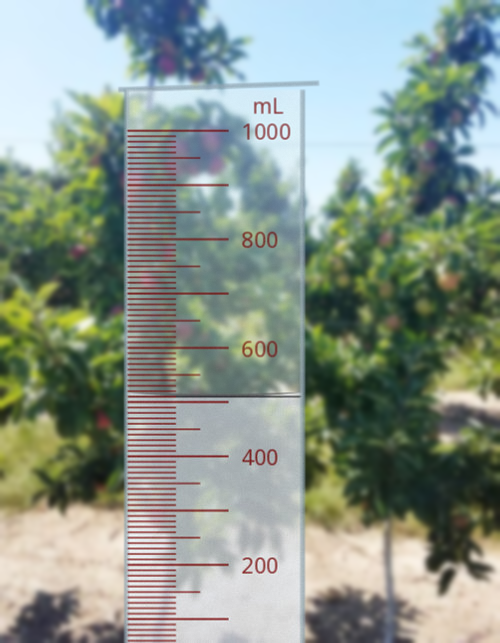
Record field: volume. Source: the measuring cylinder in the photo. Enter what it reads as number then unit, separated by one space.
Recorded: 510 mL
